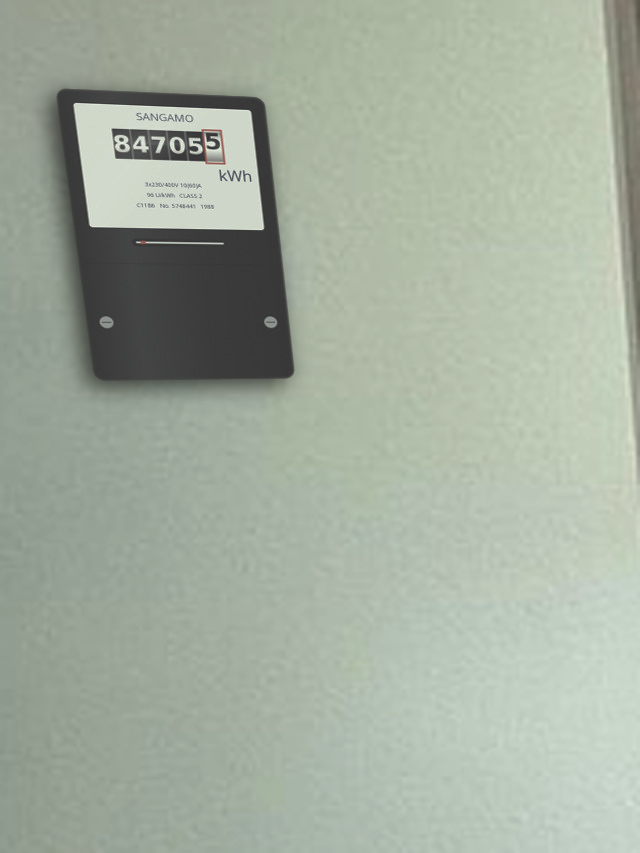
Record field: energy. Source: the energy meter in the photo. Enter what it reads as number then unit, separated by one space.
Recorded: 84705.5 kWh
